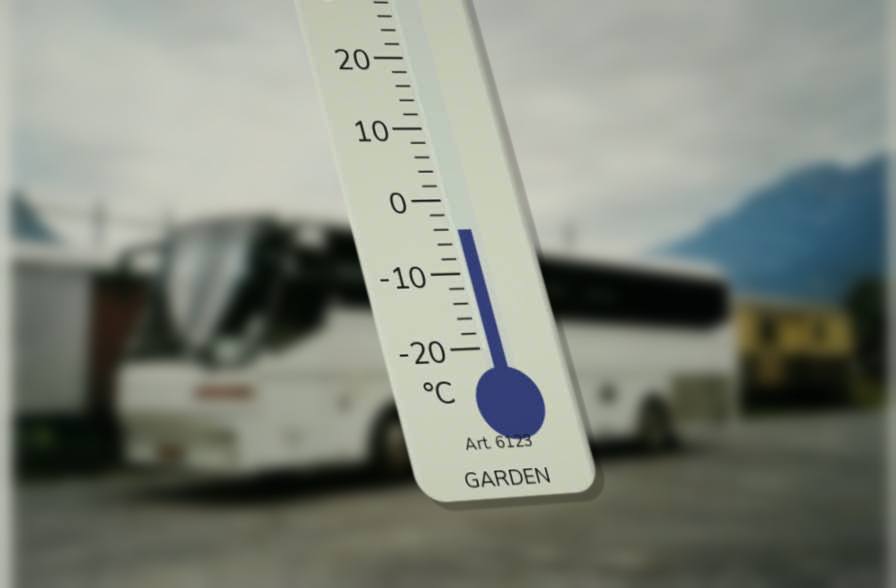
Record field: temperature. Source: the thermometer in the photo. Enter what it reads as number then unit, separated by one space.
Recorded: -4 °C
